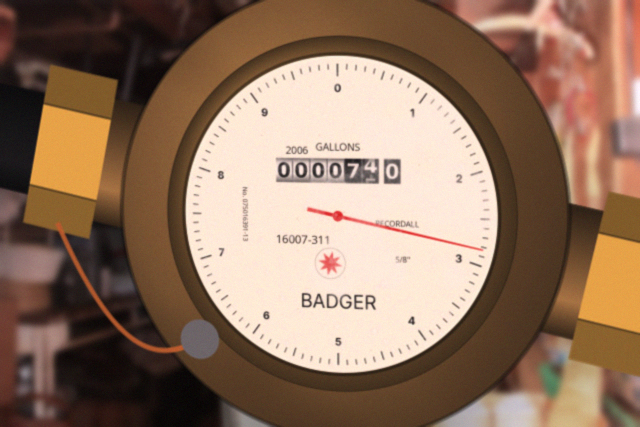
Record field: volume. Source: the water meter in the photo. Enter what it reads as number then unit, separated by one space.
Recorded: 742.8 gal
